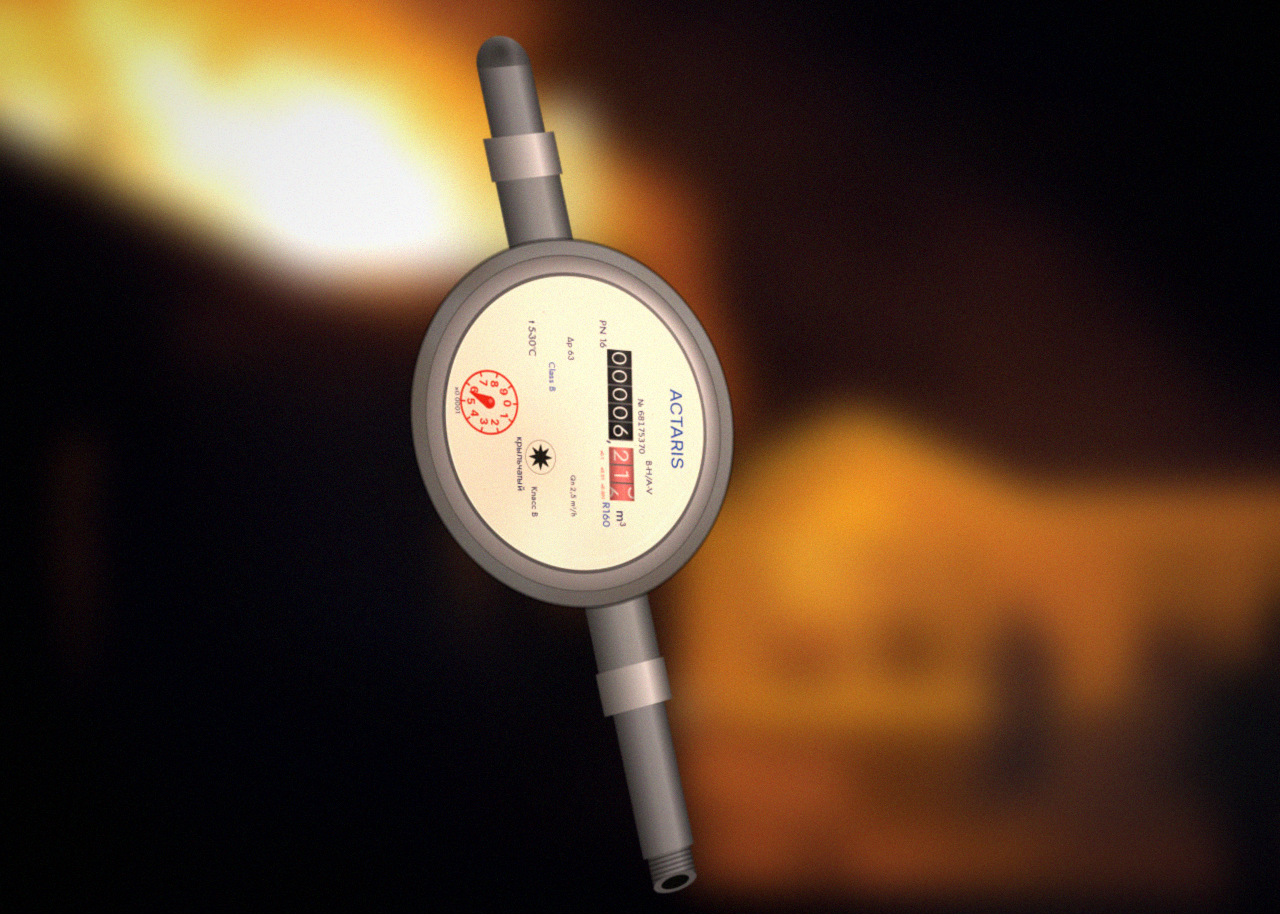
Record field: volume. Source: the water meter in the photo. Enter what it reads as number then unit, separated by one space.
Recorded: 6.2155 m³
